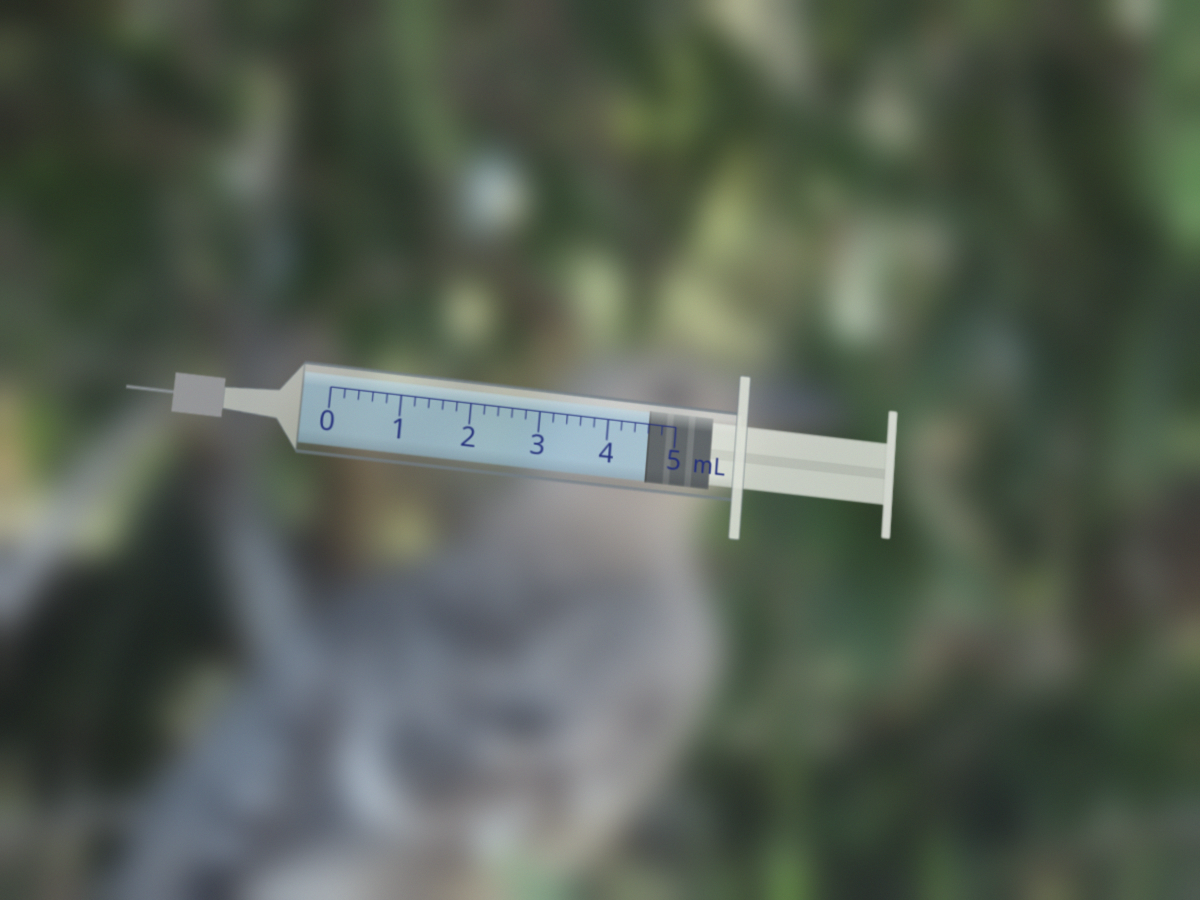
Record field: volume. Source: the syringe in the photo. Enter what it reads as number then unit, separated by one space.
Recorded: 4.6 mL
